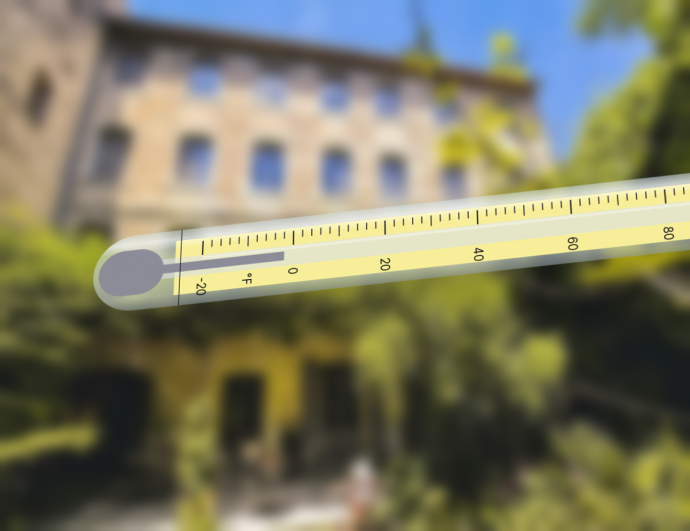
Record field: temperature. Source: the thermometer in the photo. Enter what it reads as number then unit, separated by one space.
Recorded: -2 °F
